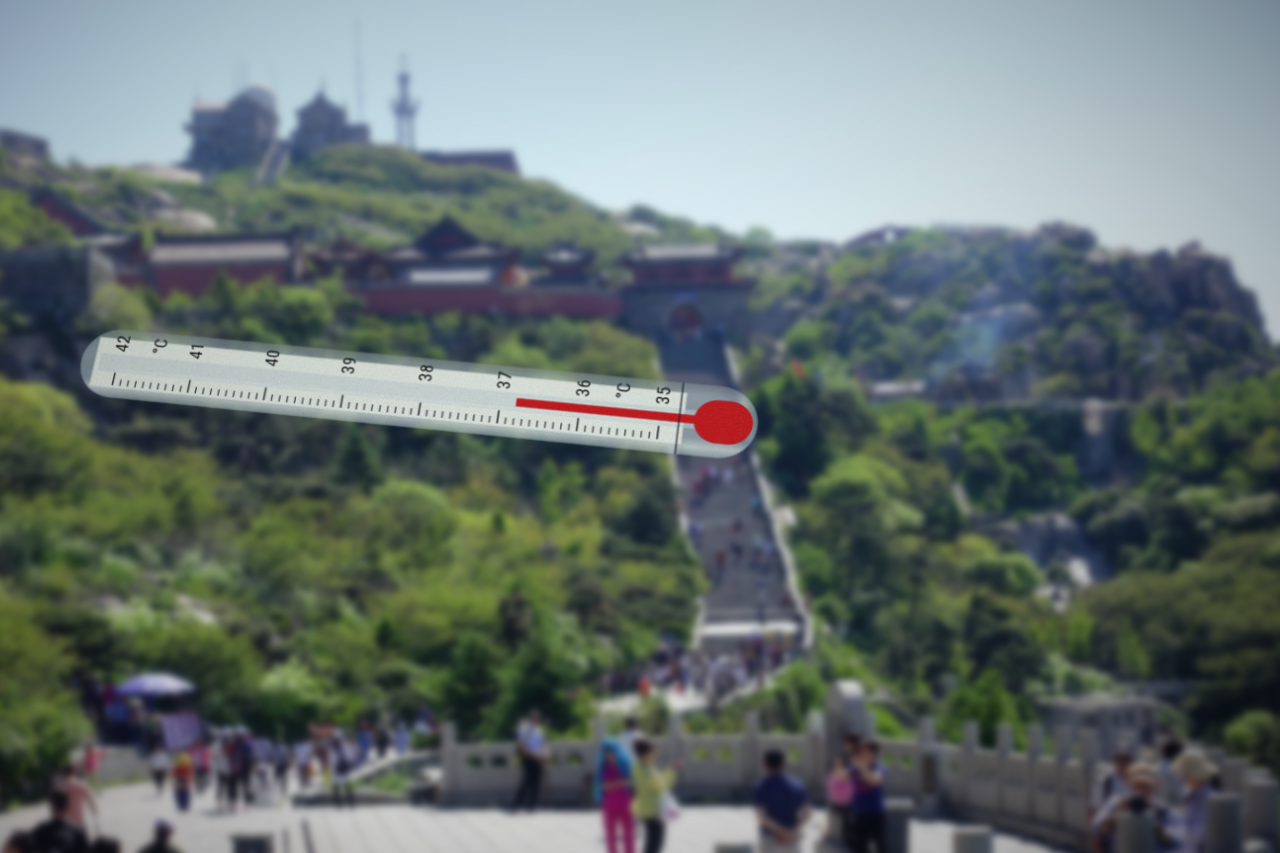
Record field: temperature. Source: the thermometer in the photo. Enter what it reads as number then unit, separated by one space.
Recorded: 36.8 °C
